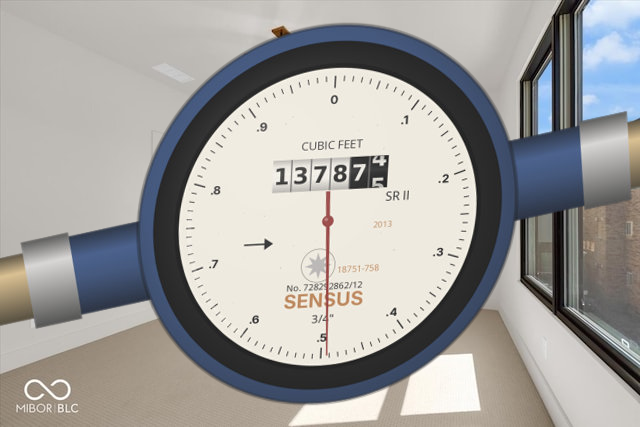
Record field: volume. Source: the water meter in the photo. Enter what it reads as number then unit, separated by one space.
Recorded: 137874.49 ft³
